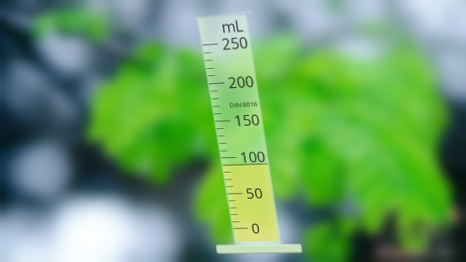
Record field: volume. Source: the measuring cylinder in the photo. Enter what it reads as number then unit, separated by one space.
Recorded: 90 mL
